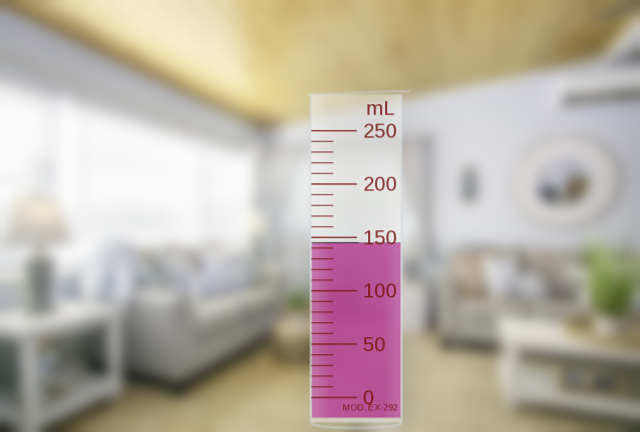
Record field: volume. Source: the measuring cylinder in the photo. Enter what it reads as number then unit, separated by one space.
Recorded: 145 mL
